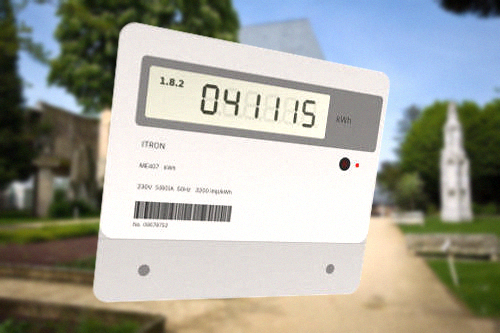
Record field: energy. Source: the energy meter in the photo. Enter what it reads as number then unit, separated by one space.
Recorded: 41115 kWh
